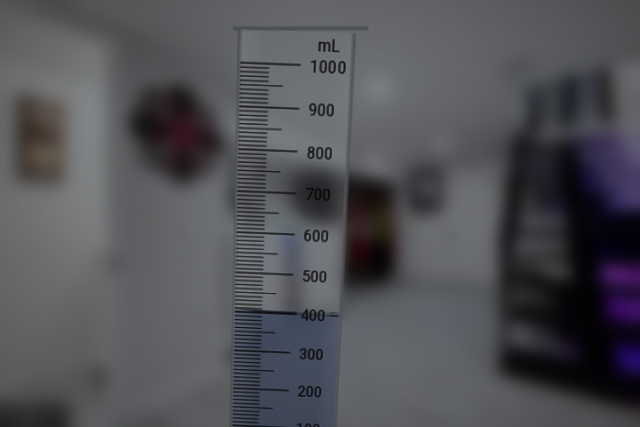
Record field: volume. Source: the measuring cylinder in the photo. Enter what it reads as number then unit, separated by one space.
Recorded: 400 mL
